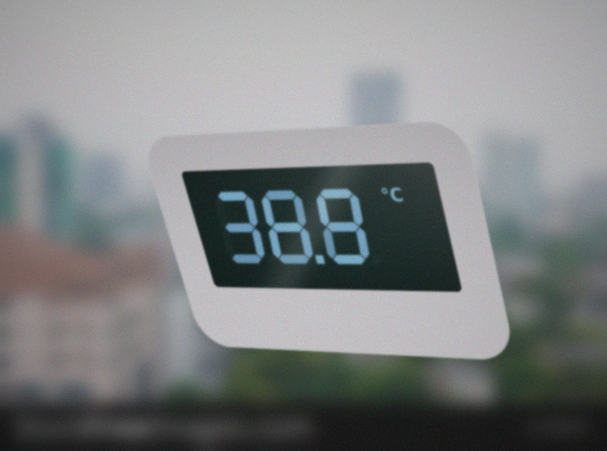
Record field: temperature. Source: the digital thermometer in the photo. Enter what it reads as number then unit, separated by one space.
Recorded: 38.8 °C
